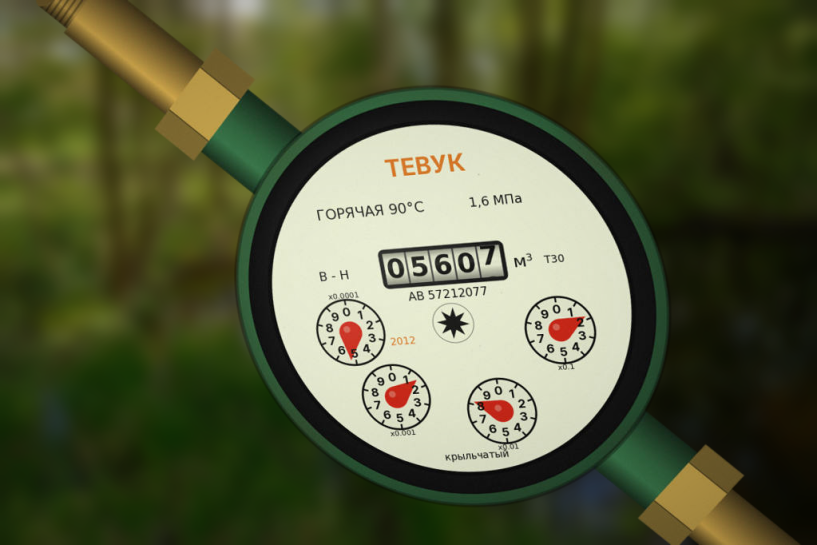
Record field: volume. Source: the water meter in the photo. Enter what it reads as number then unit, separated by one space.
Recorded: 5607.1815 m³
